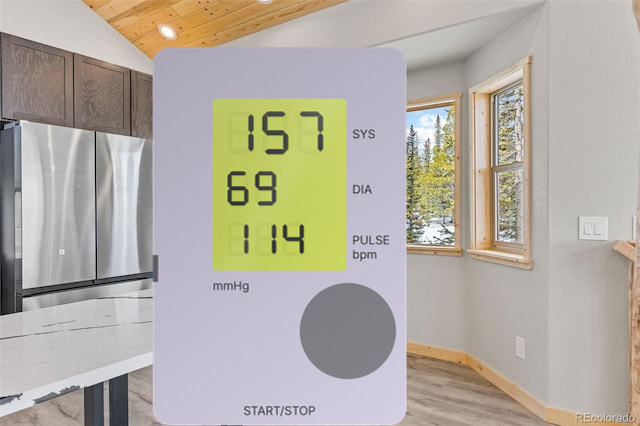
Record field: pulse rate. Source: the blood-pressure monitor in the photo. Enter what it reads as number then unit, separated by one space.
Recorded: 114 bpm
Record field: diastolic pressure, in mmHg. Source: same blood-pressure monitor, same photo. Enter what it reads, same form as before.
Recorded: 69 mmHg
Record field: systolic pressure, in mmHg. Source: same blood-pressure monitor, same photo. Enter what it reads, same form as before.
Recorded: 157 mmHg
